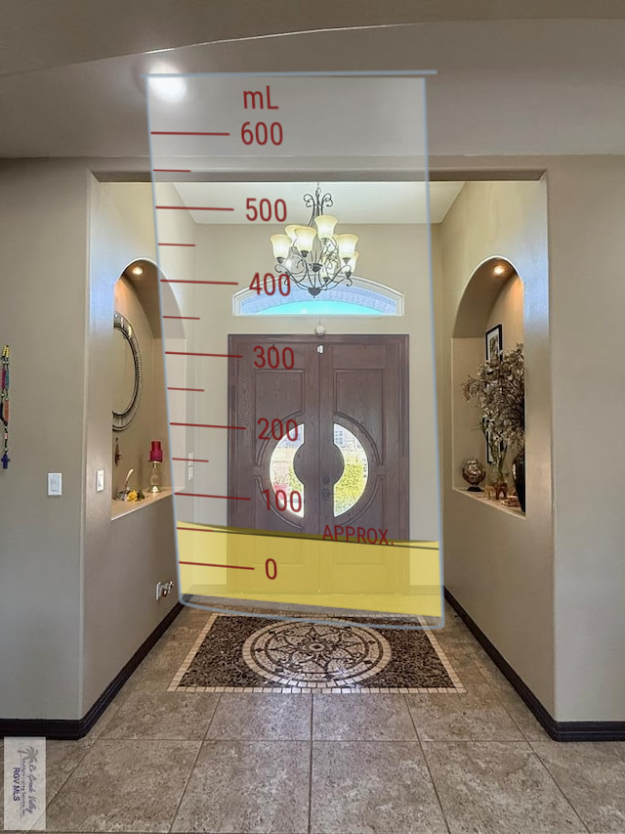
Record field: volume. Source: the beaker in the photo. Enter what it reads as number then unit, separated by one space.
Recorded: 50 mL
